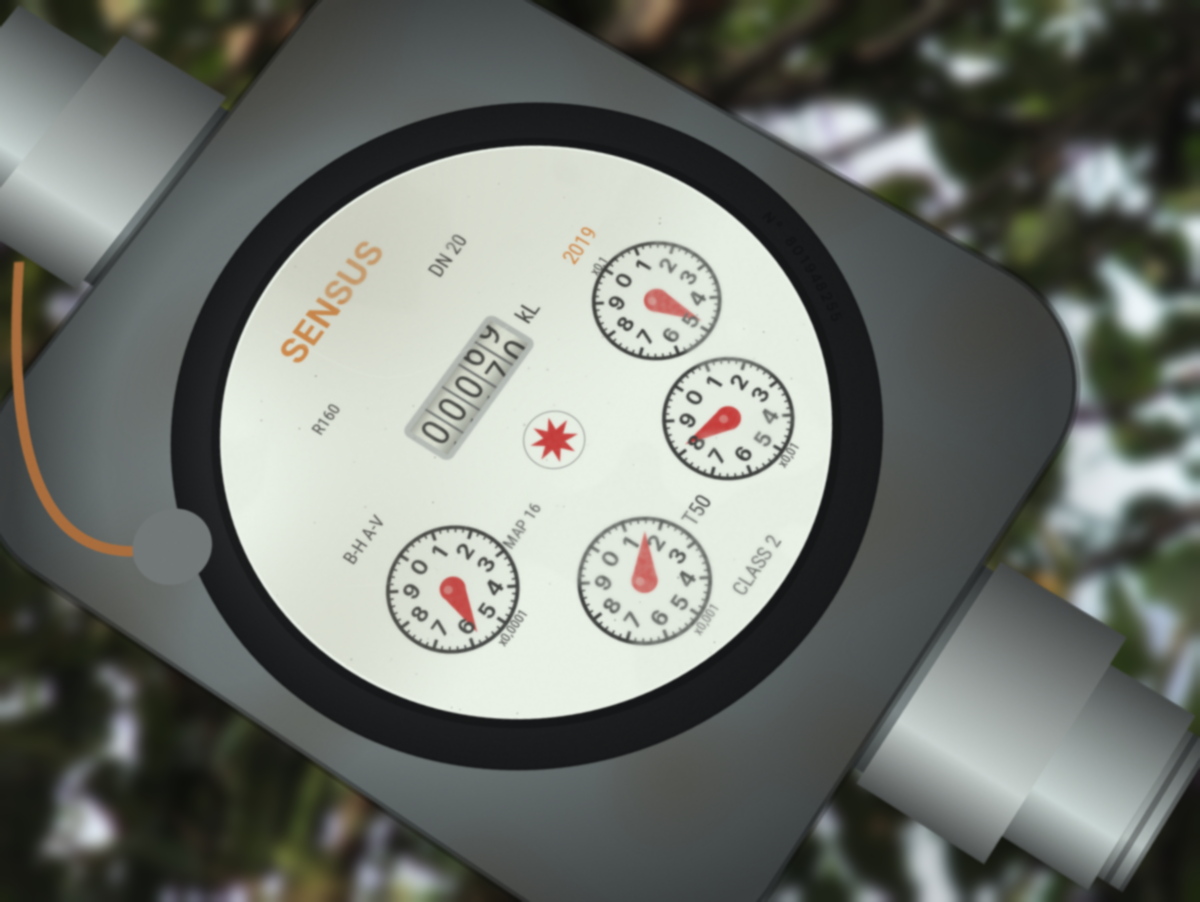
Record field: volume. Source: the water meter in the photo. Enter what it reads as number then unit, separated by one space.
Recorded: 69.4815 kL
